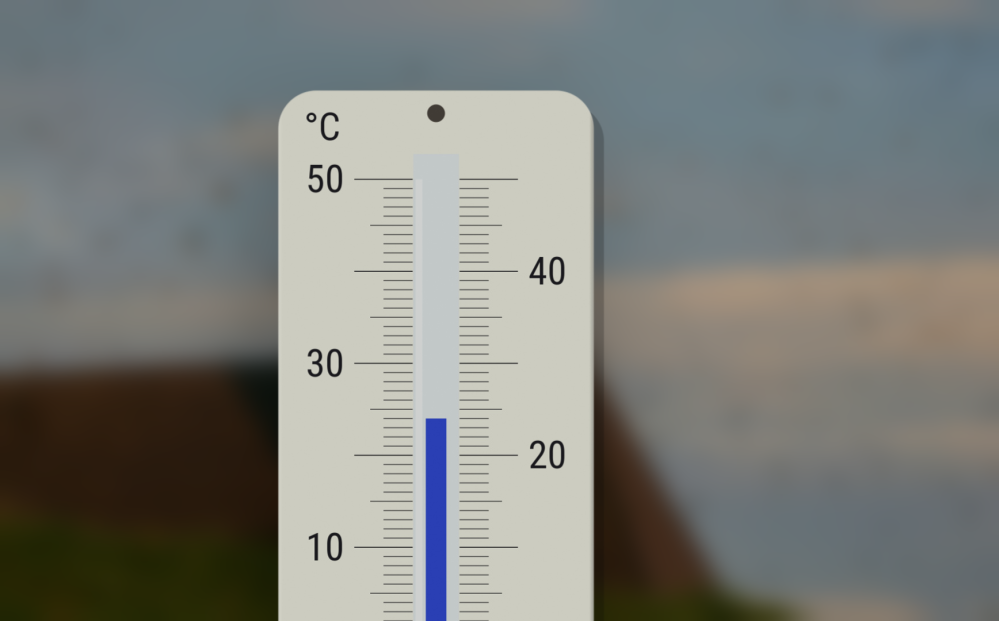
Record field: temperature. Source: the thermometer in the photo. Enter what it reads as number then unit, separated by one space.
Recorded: 24 °C
